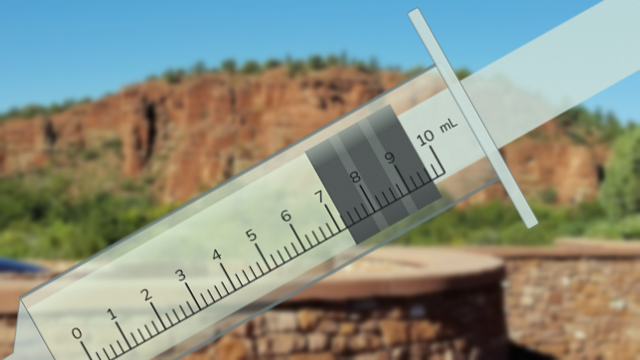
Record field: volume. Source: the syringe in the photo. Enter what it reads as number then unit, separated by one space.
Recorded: 7.2 mL
